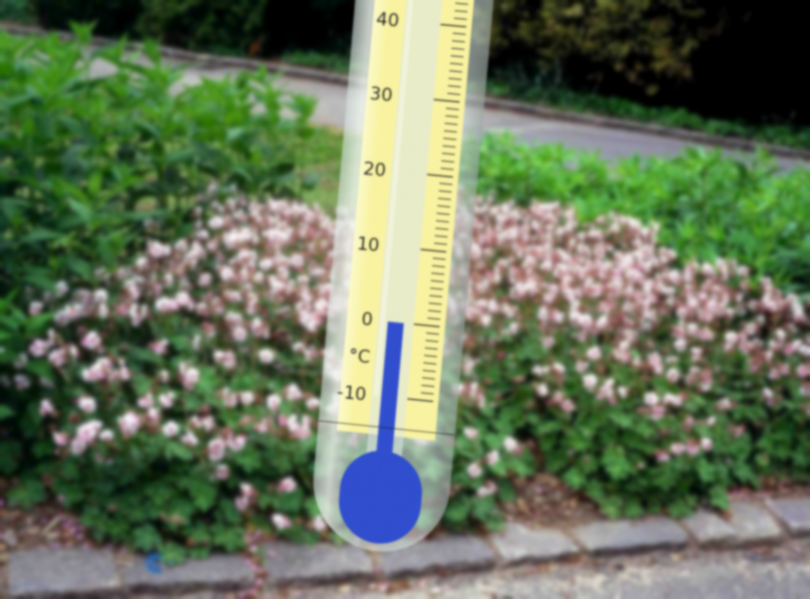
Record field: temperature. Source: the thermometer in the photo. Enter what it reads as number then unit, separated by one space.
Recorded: 0 °C
